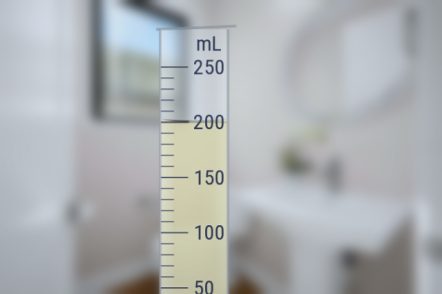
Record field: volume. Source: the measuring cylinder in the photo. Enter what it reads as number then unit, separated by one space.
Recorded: 200 mL
